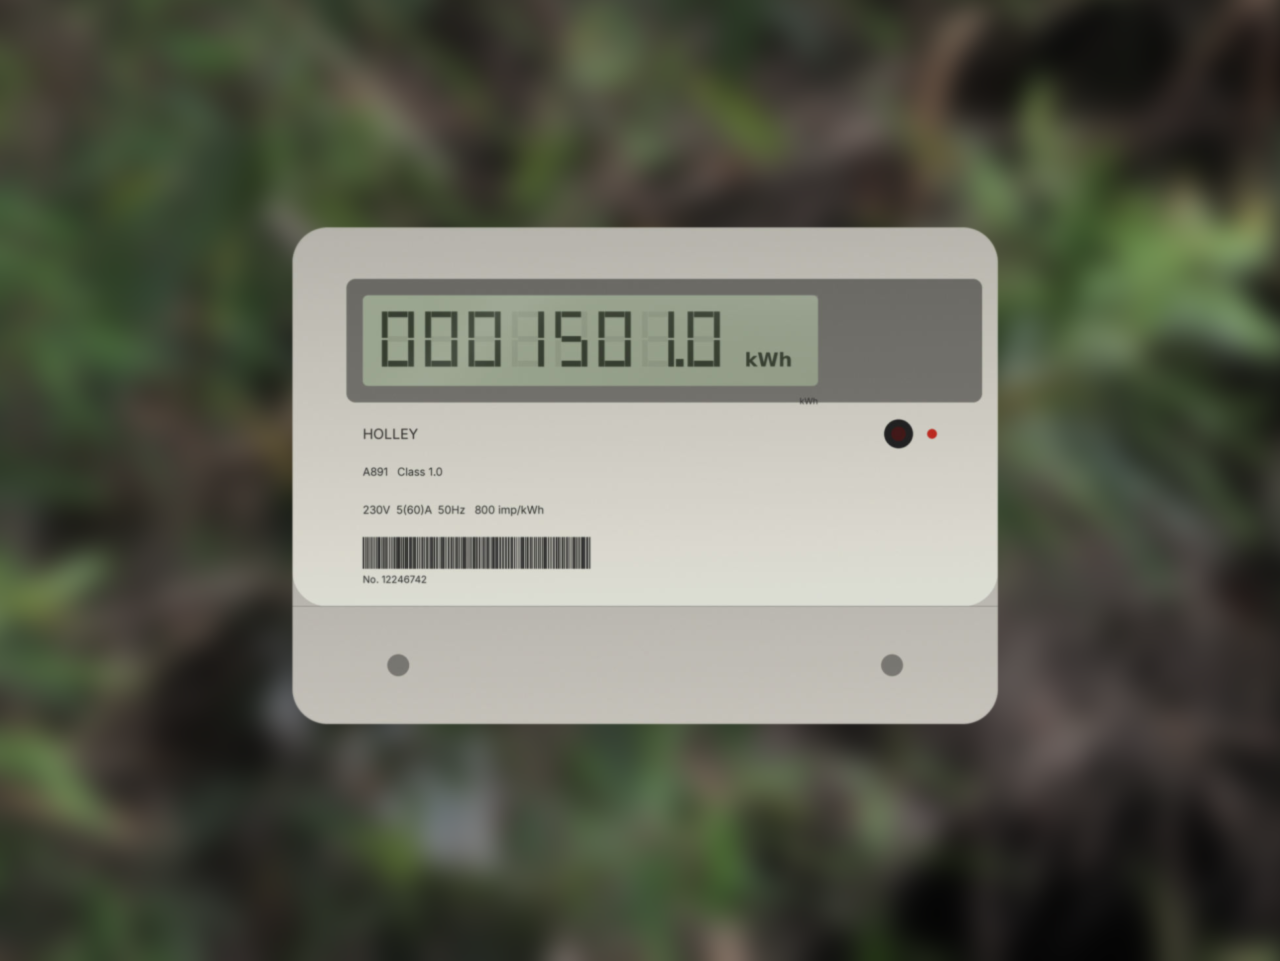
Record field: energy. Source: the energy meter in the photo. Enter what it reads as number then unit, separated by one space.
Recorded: 1501.0 kWh
